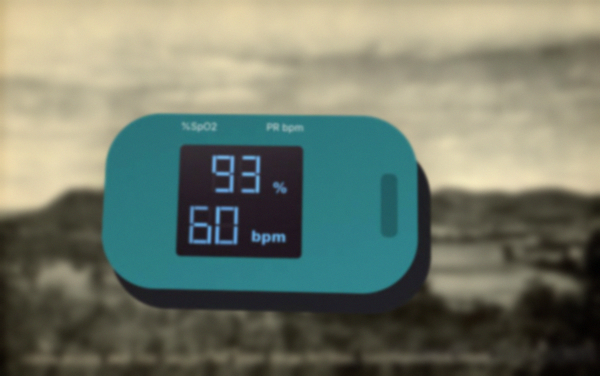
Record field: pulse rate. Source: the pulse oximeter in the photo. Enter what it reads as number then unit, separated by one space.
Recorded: 60 bpm
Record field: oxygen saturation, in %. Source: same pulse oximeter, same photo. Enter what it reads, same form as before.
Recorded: 93 %
